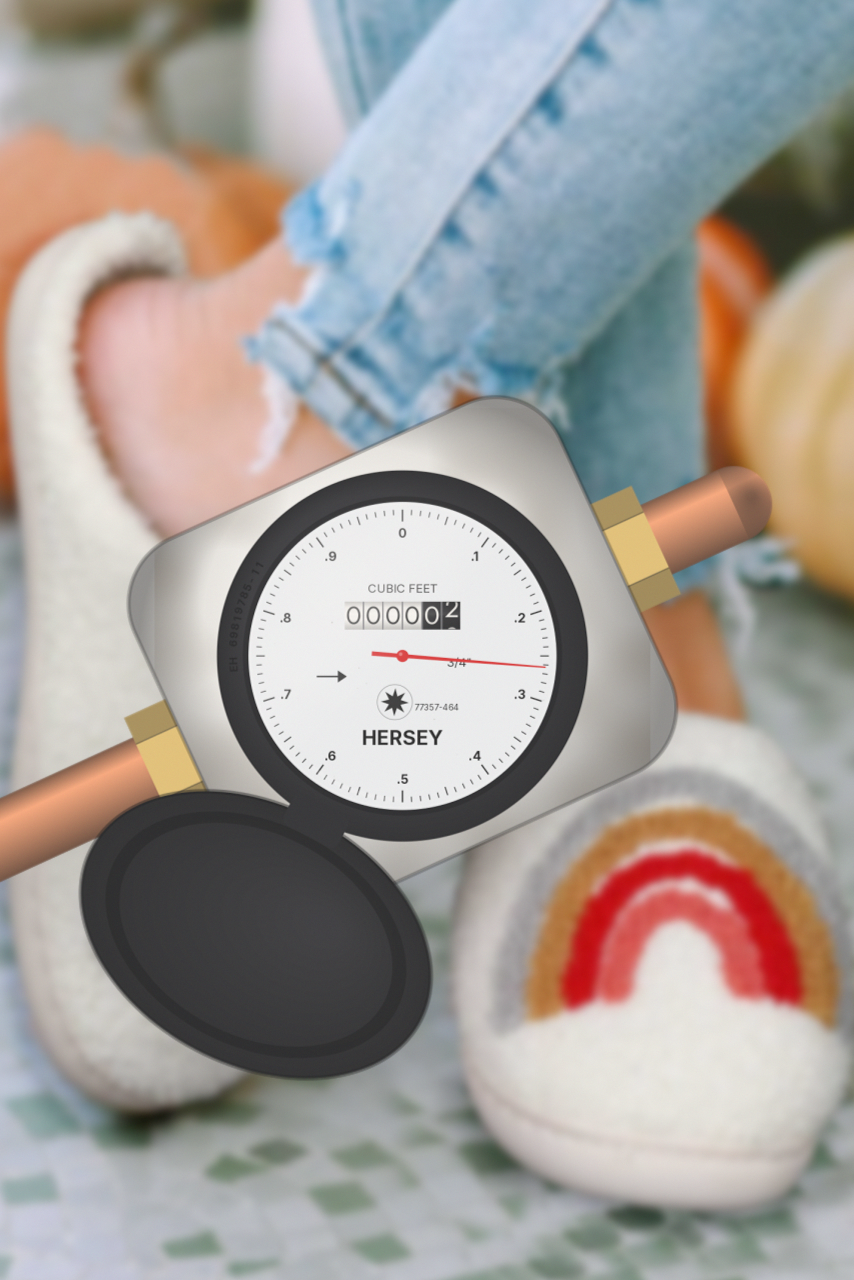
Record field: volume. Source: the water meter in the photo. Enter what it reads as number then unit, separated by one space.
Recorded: 2.26 ft³
